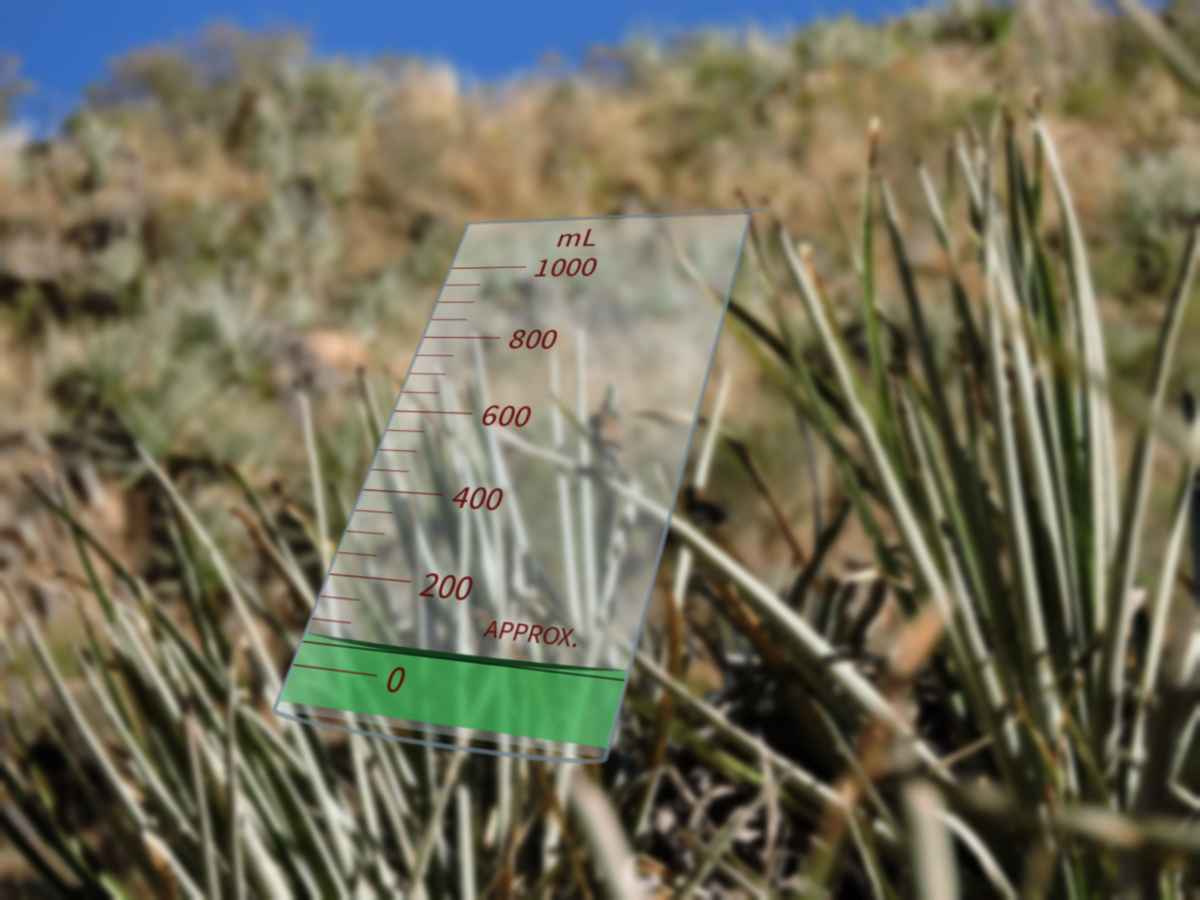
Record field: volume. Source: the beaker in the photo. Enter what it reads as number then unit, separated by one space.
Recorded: 50 mL
